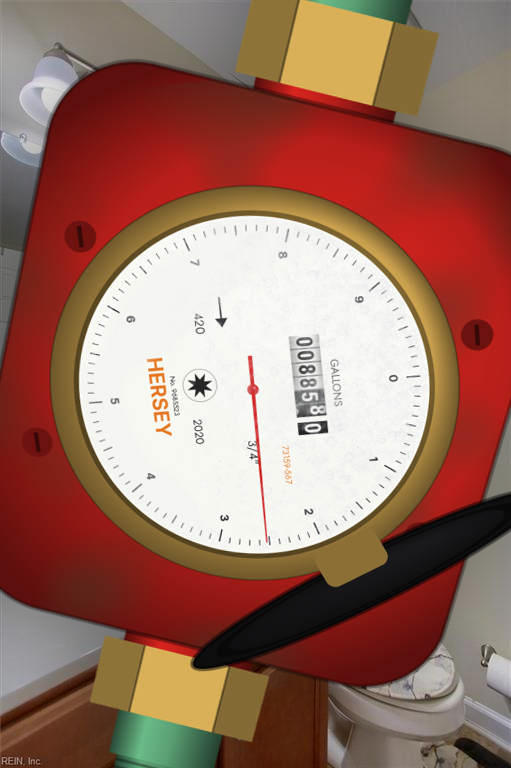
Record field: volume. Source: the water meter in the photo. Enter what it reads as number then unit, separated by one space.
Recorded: 88582.5 gal
